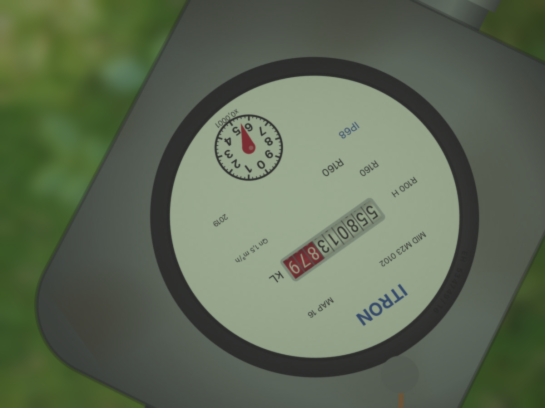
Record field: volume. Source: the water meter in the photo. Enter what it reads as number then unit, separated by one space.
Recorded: 558013.8795 kL
